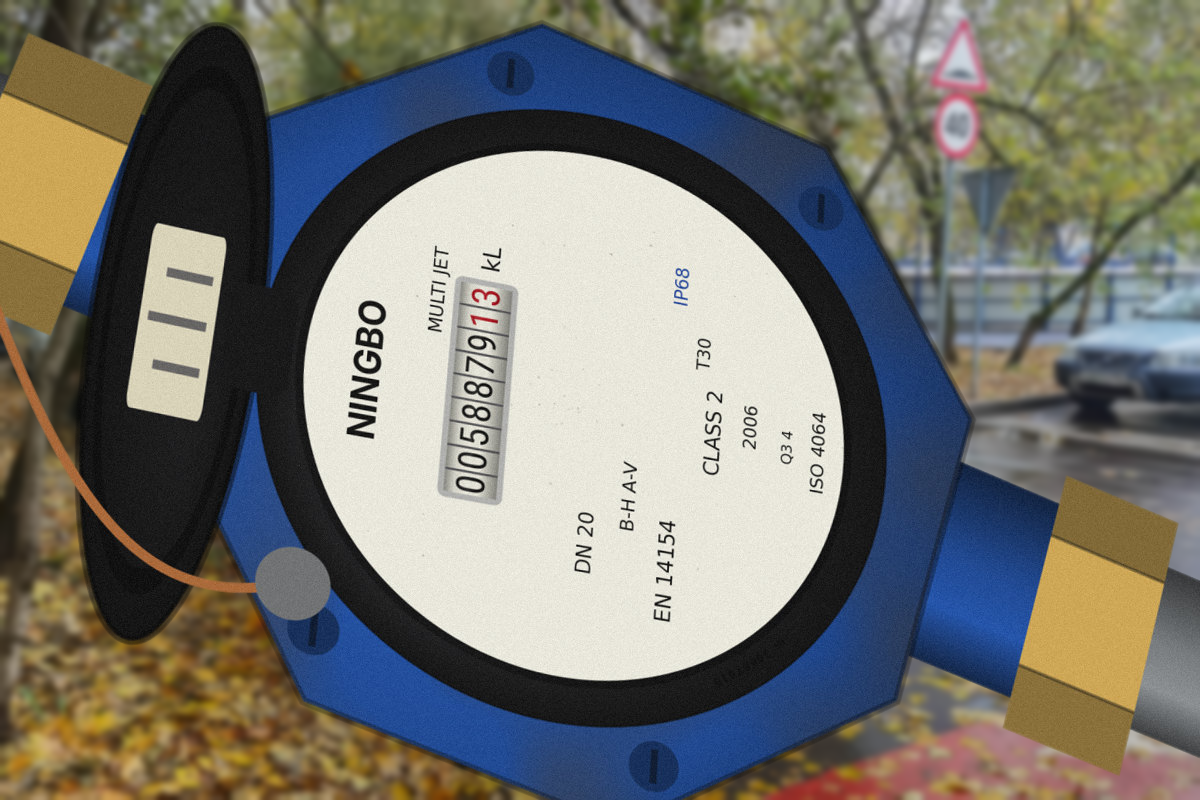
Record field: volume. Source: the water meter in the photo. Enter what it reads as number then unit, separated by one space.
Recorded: 58879.13 kL
